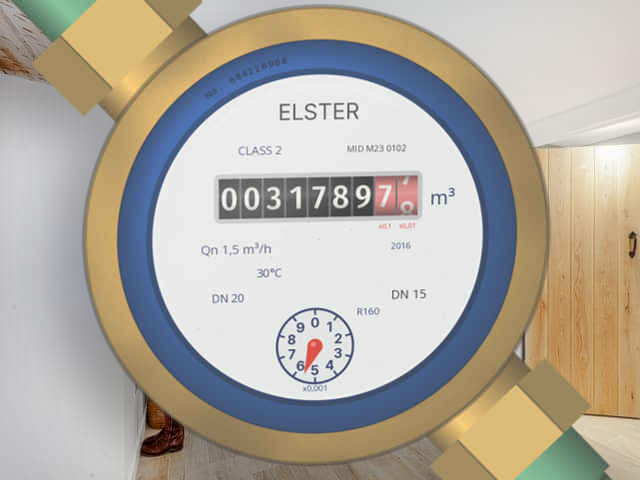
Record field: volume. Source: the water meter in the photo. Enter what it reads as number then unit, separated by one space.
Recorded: 31789.775 m³
